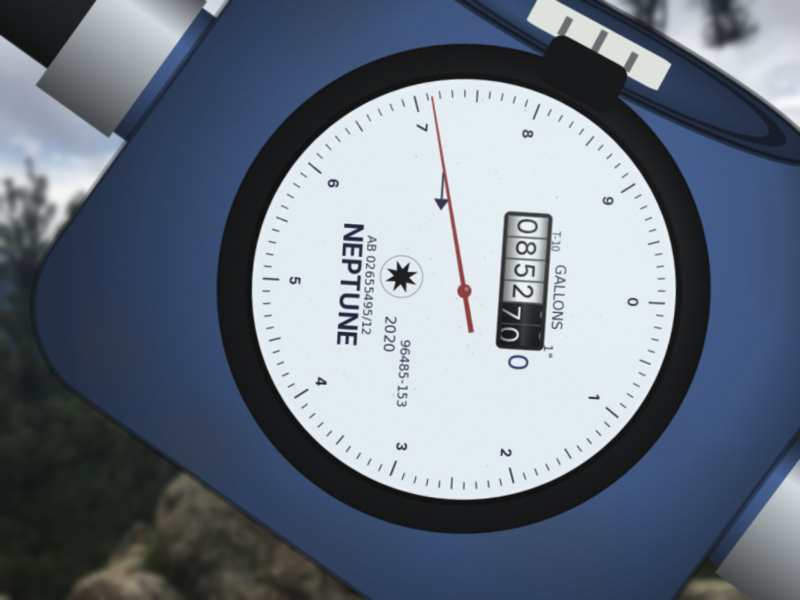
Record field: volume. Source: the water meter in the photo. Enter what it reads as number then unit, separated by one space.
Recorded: 852697.1 gal
